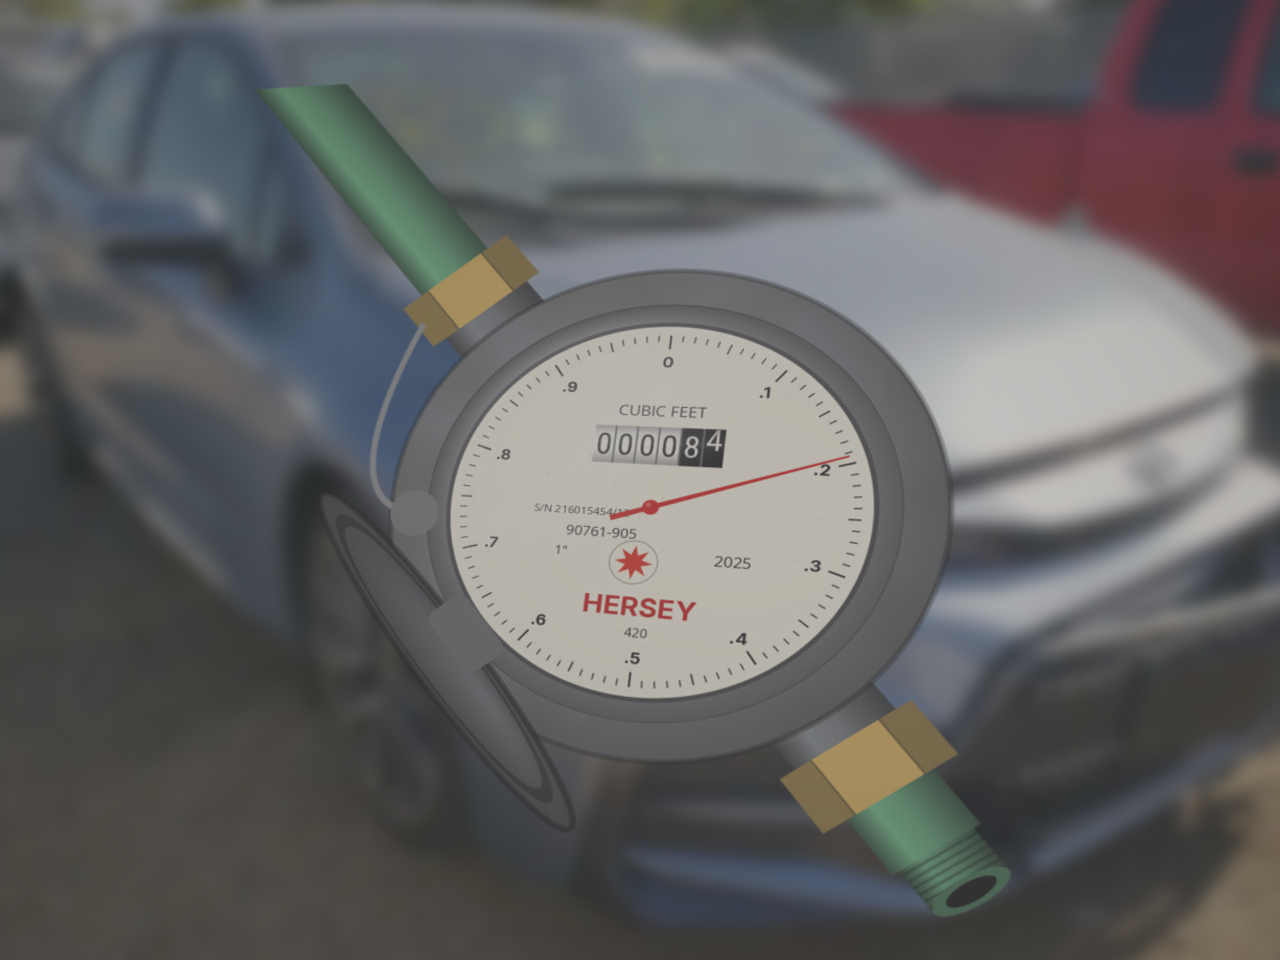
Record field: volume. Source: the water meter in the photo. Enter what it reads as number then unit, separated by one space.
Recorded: 84.19 ft³
